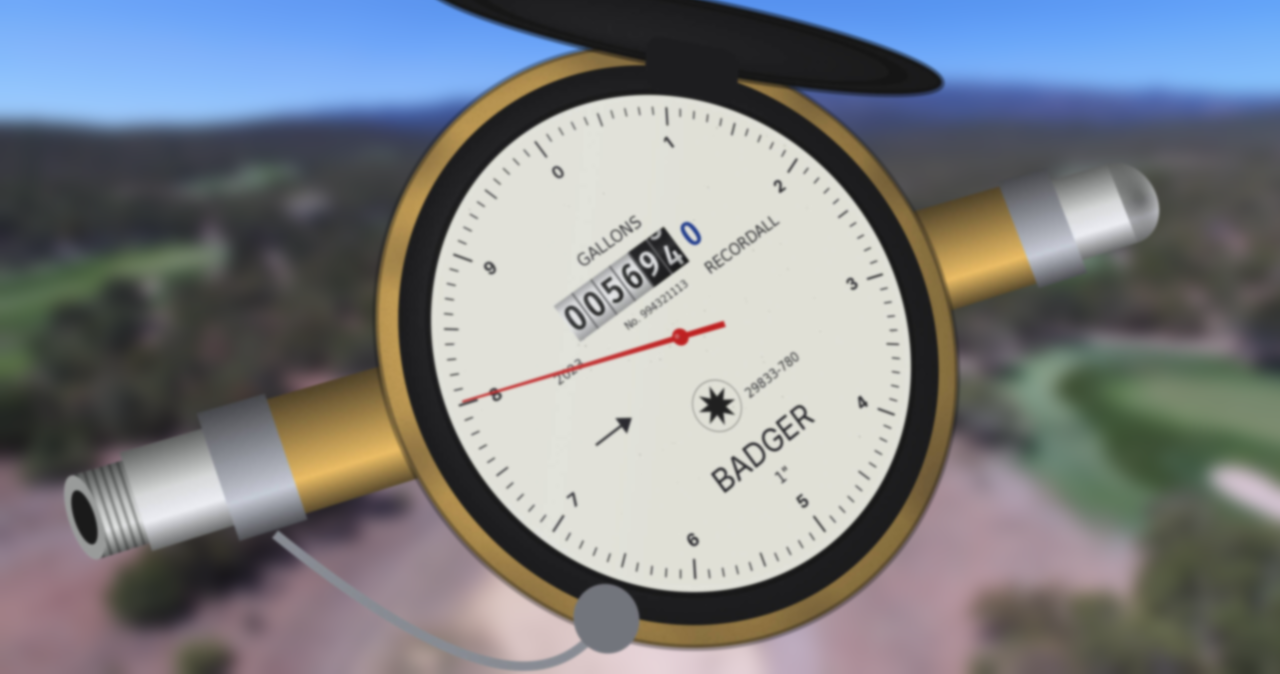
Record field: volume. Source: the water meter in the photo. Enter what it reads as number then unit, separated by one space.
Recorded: 56938.0 gal
